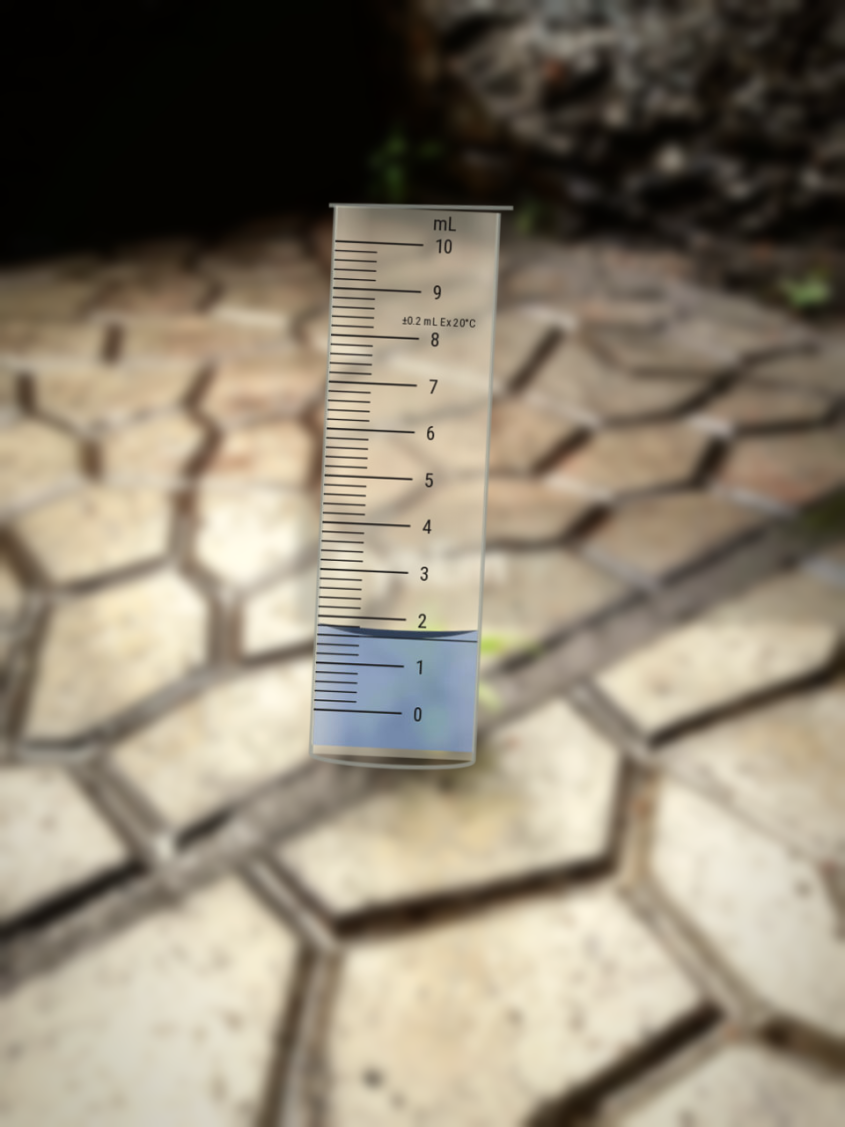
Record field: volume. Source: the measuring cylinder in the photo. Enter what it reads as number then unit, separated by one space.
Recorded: 1.6 mL
